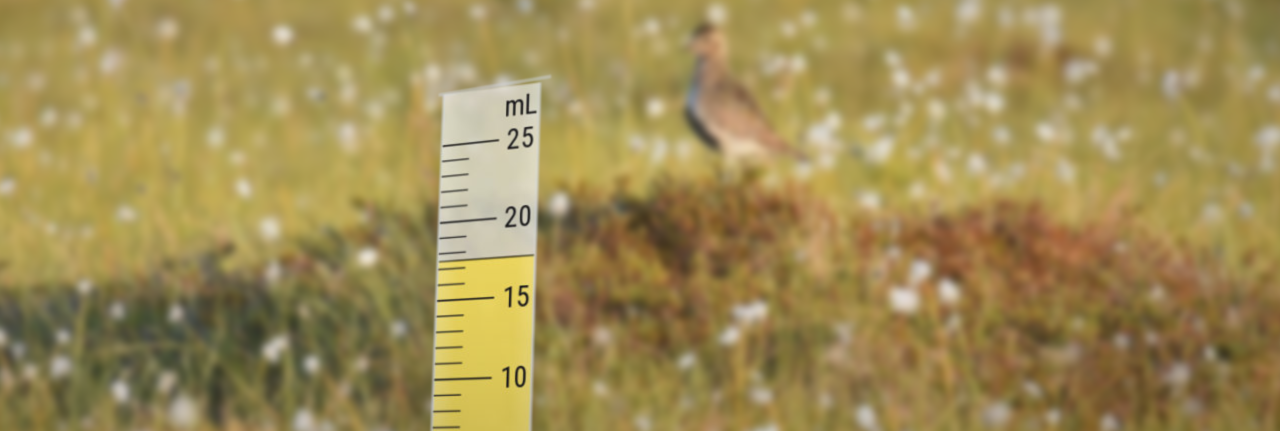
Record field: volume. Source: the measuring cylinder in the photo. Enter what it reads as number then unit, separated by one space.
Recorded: 17.5 mL
